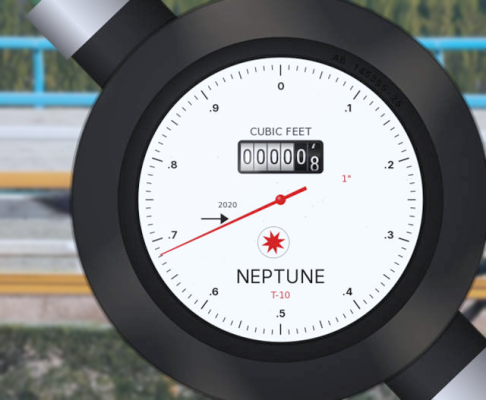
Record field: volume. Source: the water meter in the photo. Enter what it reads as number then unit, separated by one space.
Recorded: 7.68 ft³
